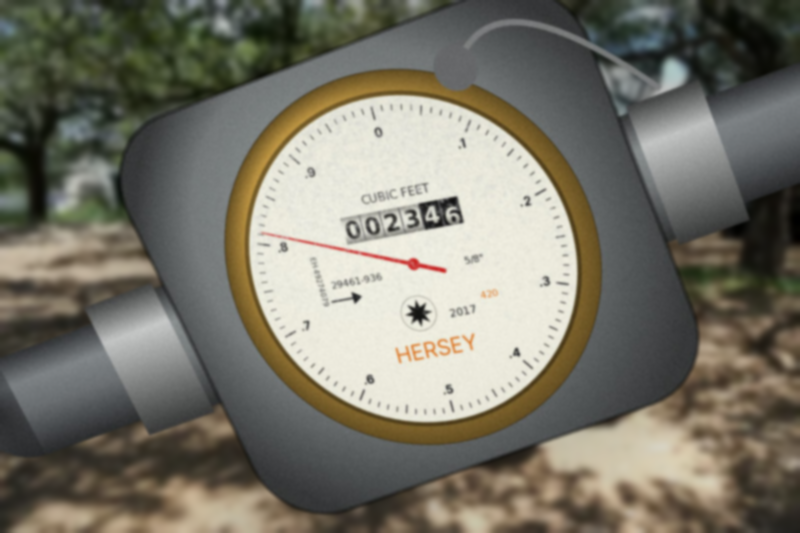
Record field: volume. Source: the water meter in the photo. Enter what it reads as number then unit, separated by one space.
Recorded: 2345.81 ft³
